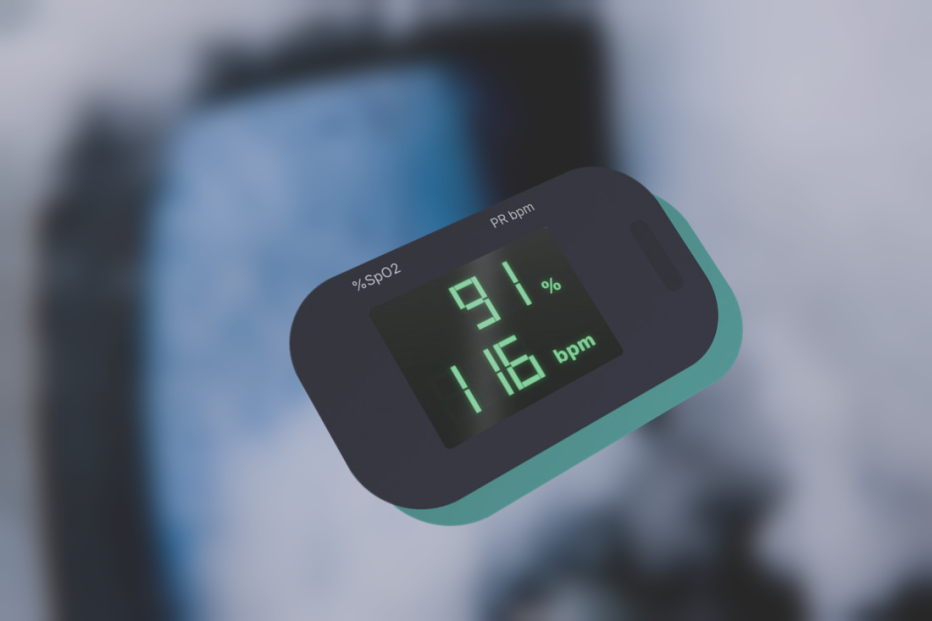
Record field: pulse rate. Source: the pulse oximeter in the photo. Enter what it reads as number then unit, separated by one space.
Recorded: 116 bpm
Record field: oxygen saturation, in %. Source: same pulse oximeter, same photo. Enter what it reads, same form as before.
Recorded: 91 %
